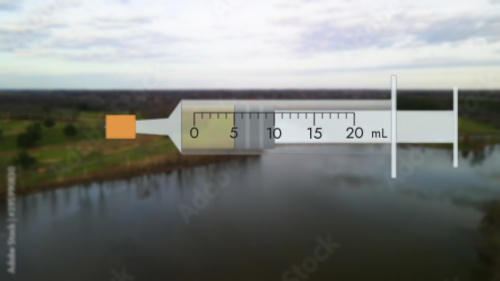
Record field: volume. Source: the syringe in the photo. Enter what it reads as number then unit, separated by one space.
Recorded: 5 mL
